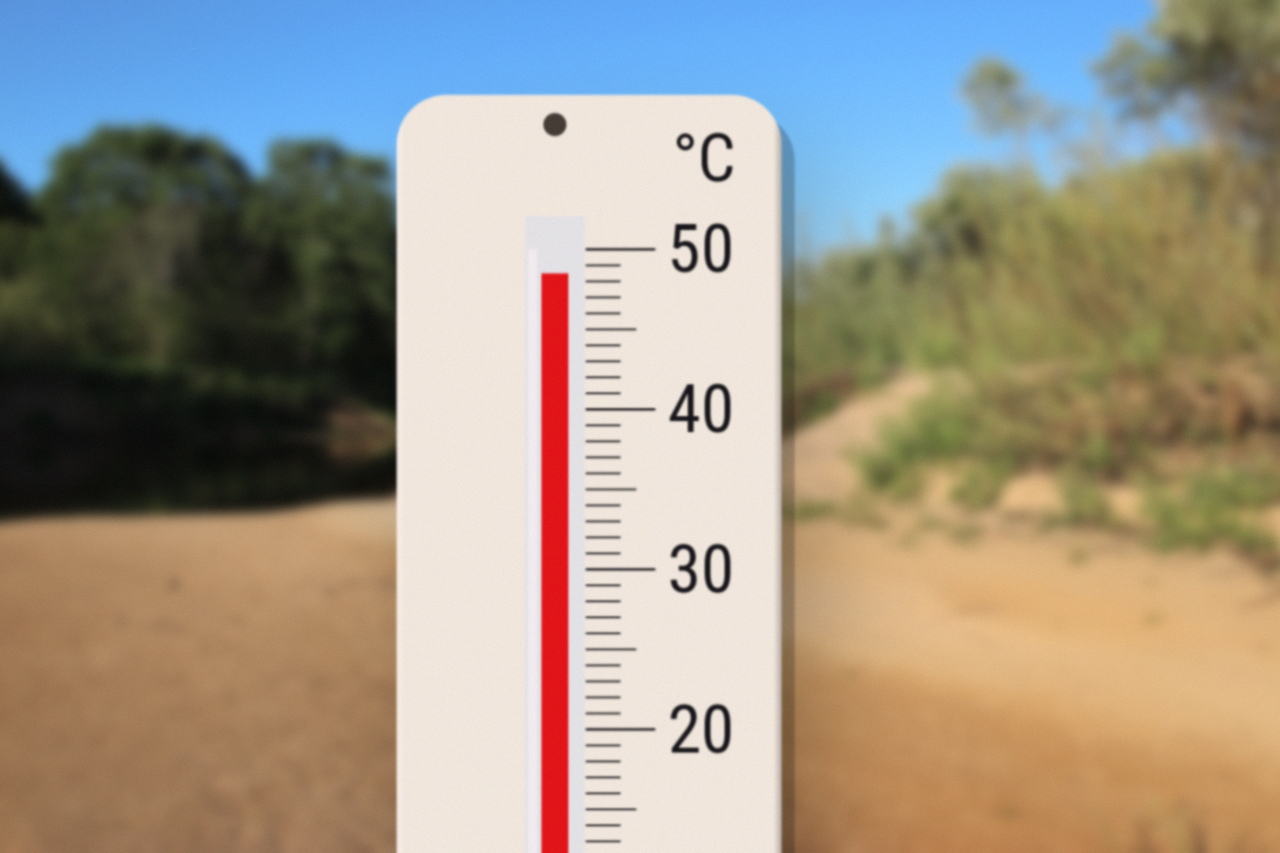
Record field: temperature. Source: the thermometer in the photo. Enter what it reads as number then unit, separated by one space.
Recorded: 48.5 °C
